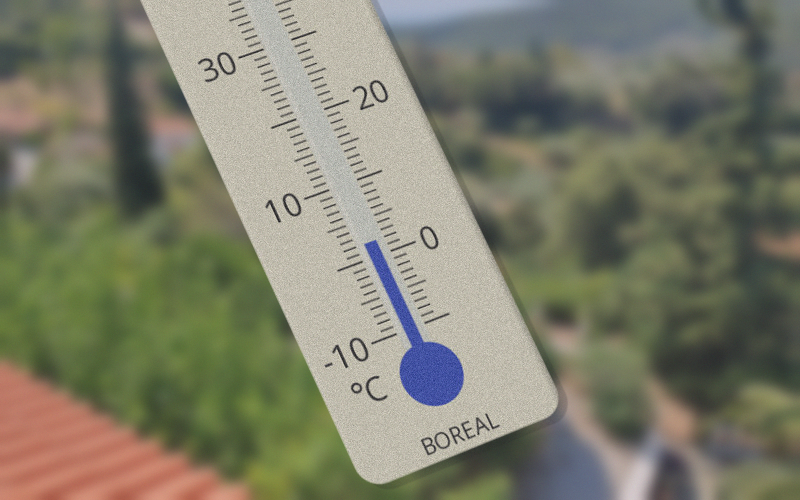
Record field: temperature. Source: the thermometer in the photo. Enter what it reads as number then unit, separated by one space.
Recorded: 2 °C
